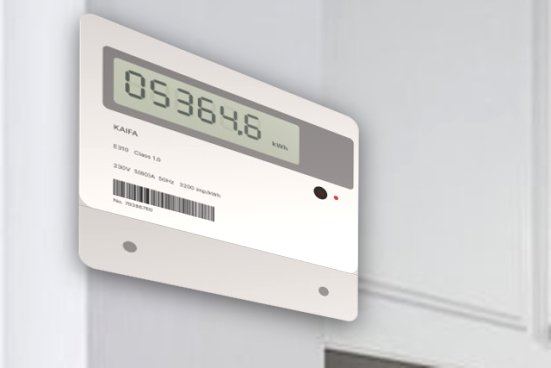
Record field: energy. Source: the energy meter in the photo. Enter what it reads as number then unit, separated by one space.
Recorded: 5364.6 kWh
